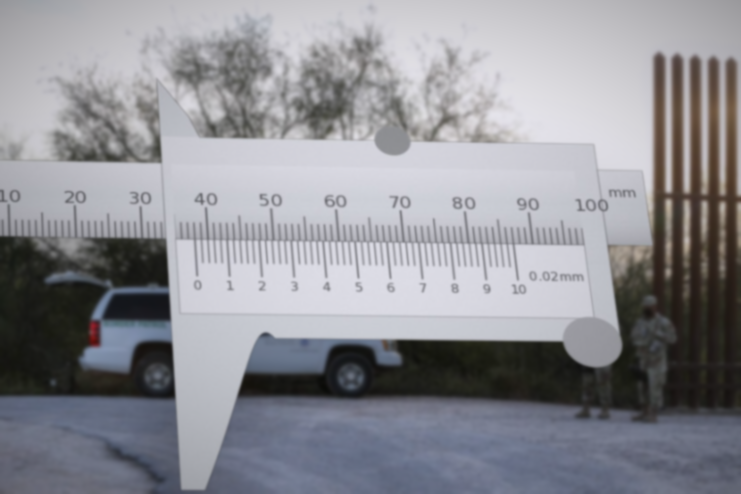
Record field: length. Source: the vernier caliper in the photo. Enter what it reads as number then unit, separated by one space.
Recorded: 38.0 mm
